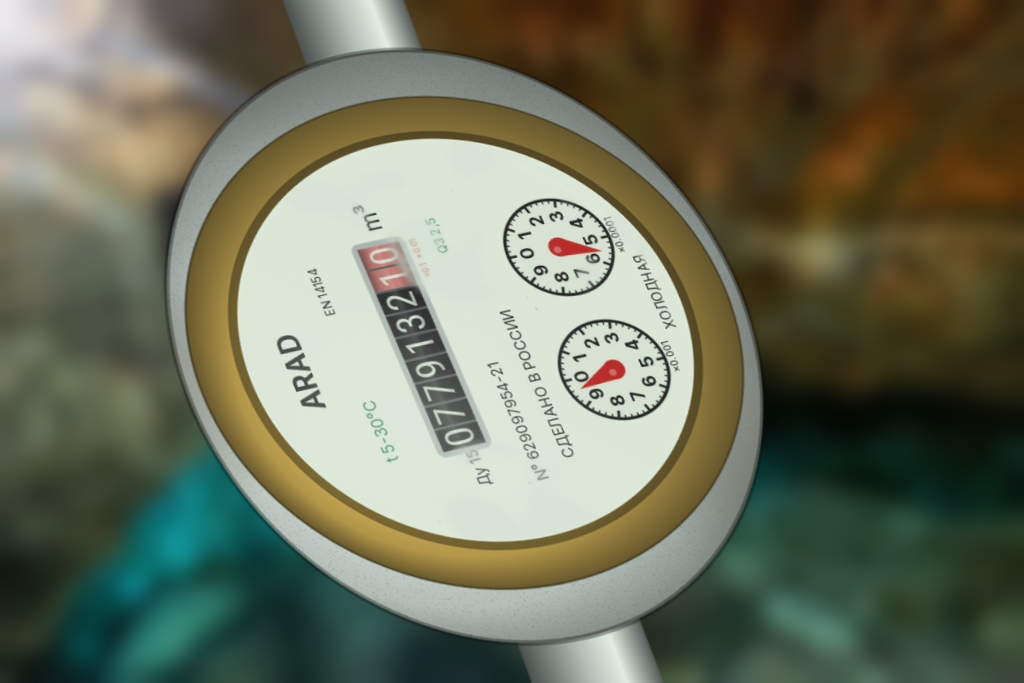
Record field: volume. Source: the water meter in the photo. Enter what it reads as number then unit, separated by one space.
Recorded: 779132.0995 m³
